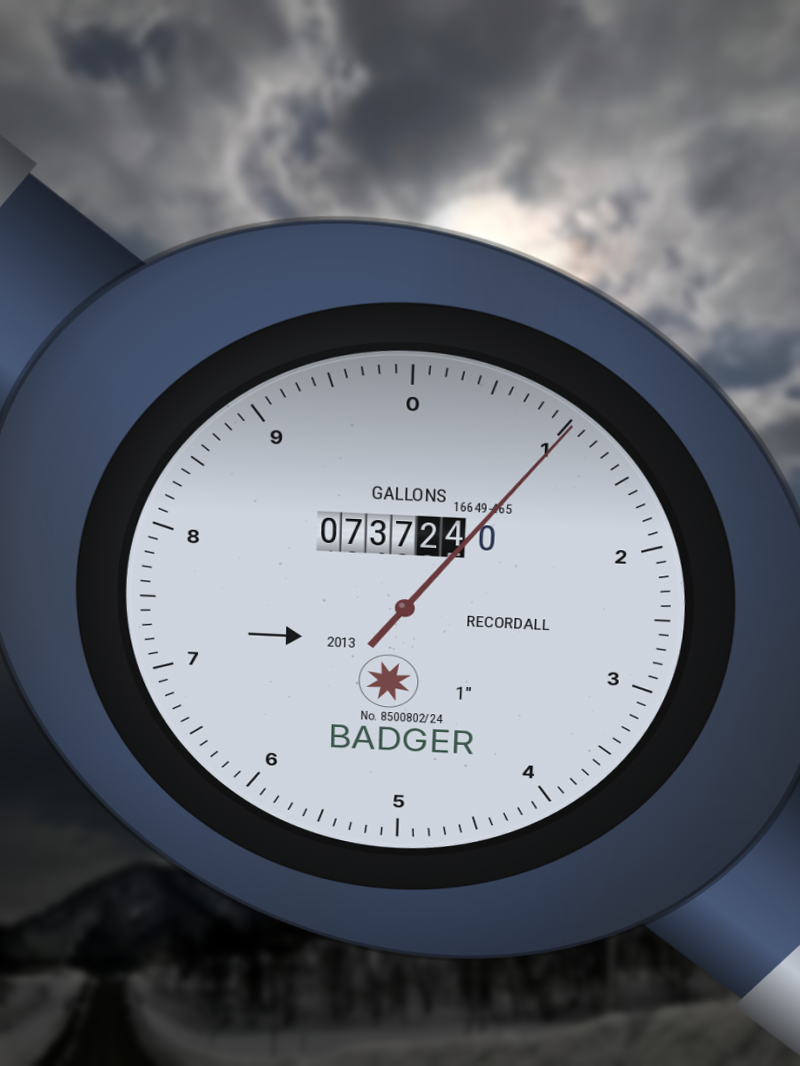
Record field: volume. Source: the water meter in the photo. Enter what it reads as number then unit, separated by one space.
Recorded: 737241.0 gal
